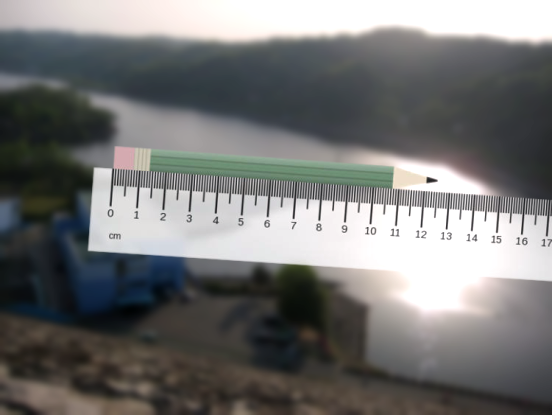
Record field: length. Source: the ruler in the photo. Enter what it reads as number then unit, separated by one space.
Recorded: 12.5 cm
